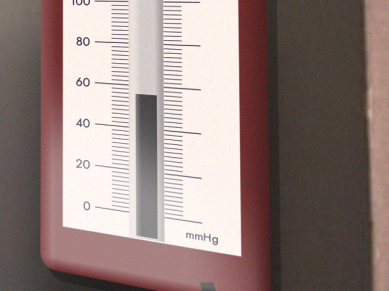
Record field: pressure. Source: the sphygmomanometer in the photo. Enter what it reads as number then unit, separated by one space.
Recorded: 56 mmHg
